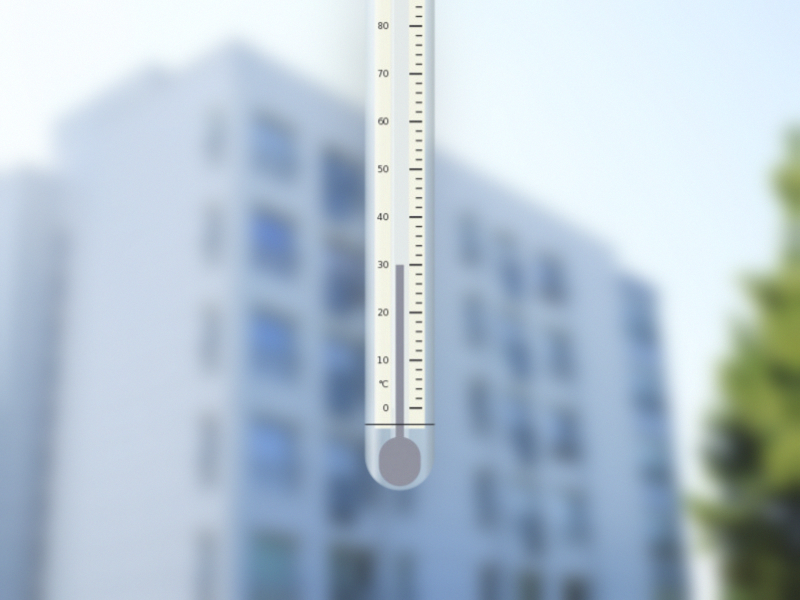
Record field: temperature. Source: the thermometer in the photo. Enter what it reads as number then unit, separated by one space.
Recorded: 30 °C
